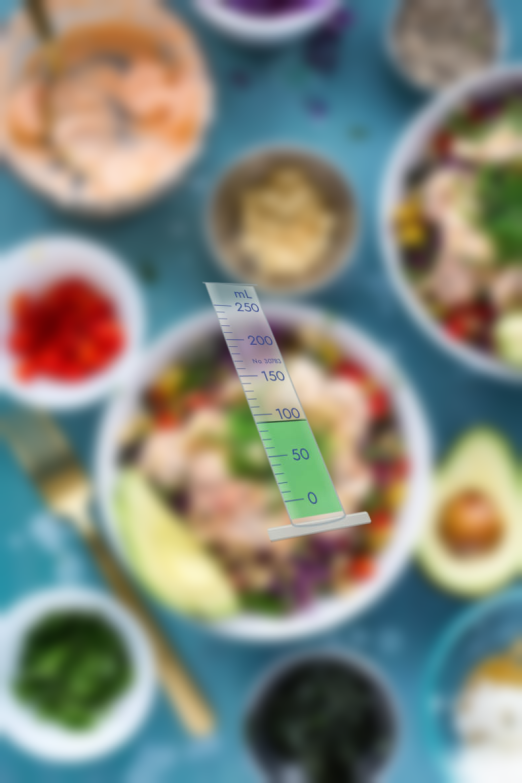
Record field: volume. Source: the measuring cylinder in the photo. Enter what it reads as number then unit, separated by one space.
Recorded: 90 mL
